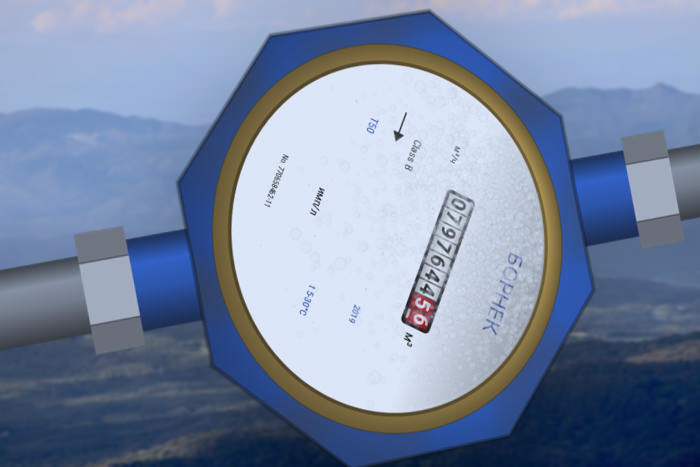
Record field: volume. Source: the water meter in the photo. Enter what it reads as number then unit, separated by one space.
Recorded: 797644.56 m³
